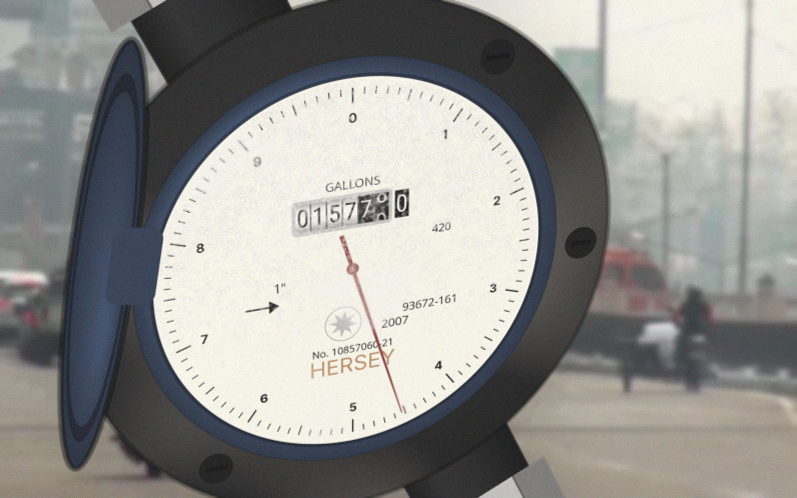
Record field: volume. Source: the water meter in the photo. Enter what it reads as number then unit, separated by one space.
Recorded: 157784.5 gal
